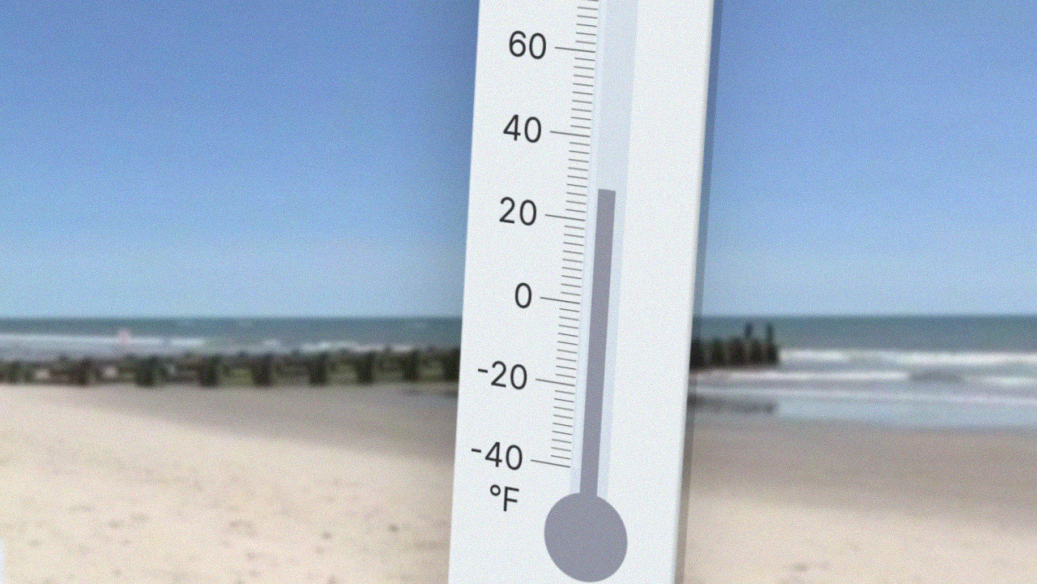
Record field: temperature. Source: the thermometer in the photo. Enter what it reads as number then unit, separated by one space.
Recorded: 28 °F
